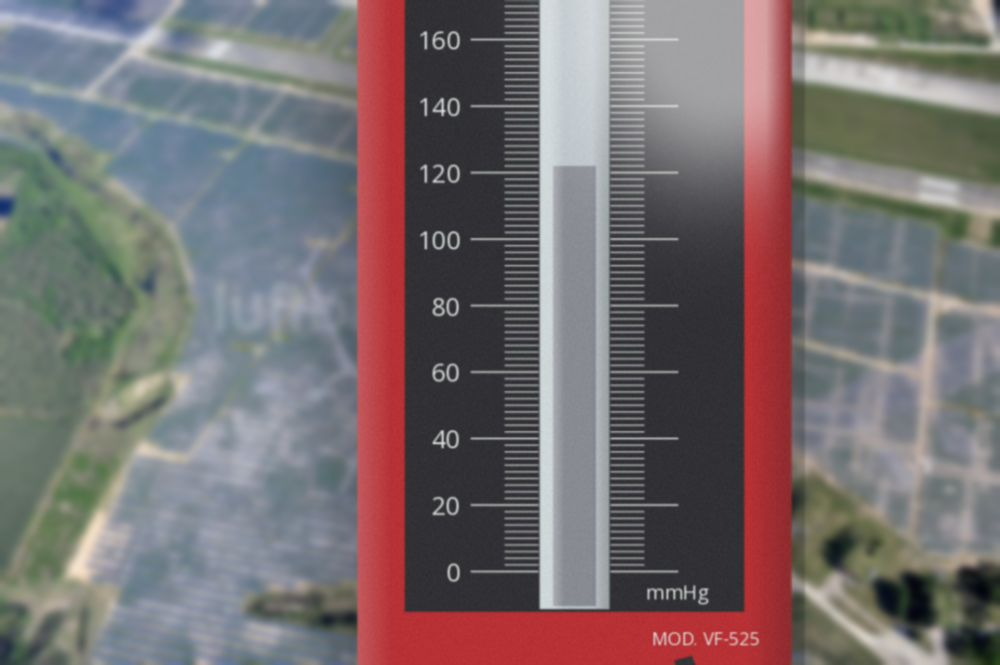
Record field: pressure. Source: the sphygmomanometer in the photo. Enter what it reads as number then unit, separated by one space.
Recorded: 122 mmHg
